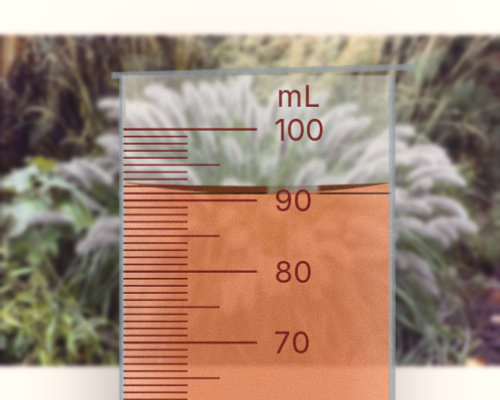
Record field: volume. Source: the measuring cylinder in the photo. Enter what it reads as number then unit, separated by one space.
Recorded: 91 mL
